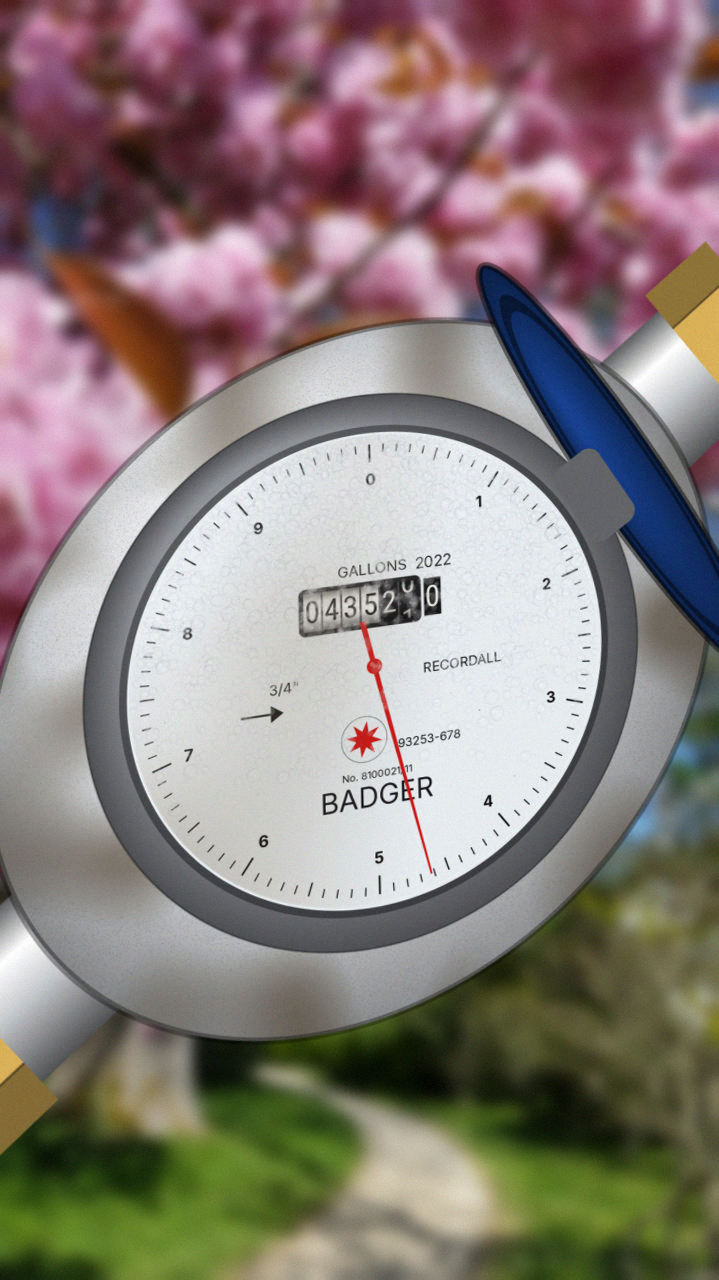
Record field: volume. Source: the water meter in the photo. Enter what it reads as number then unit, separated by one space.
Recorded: 435204.6 gal
